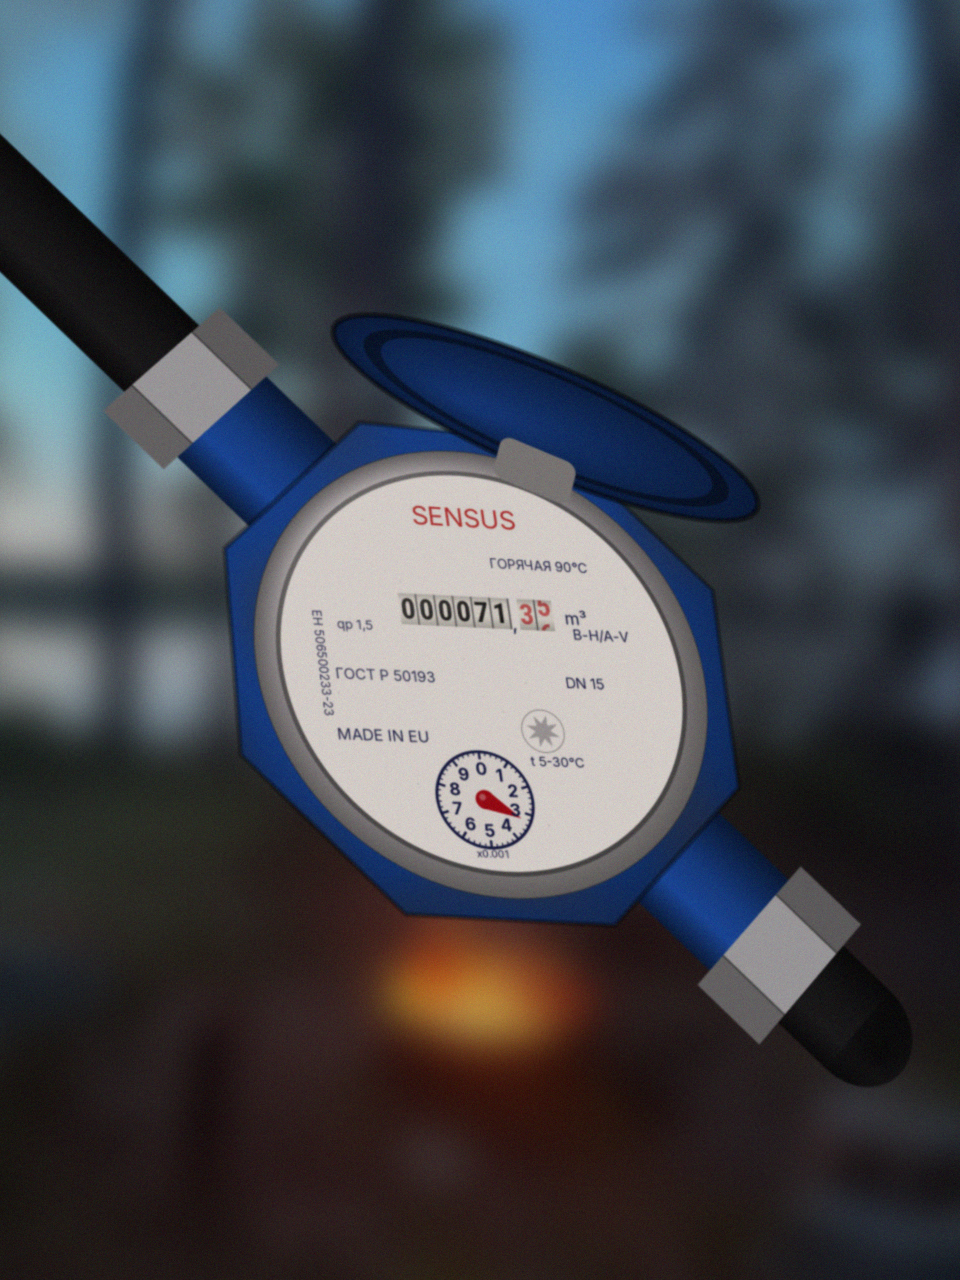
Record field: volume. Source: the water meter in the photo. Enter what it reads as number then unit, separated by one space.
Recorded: 71.353 m³
